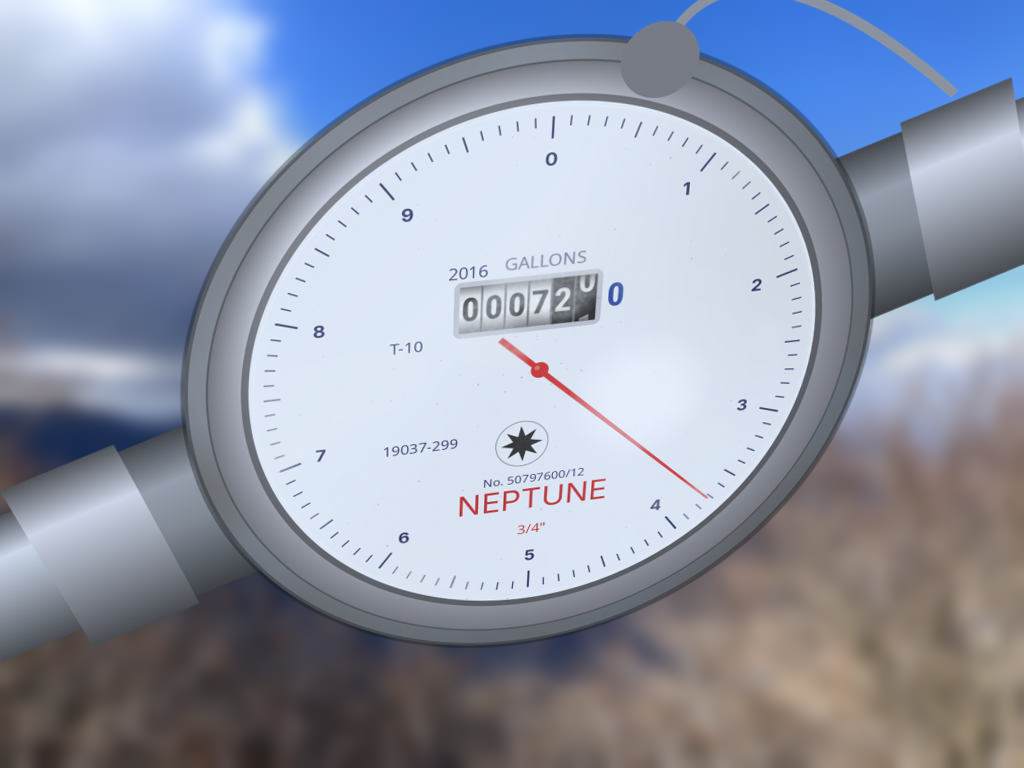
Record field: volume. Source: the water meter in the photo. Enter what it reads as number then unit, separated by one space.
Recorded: 7203.7 gal
